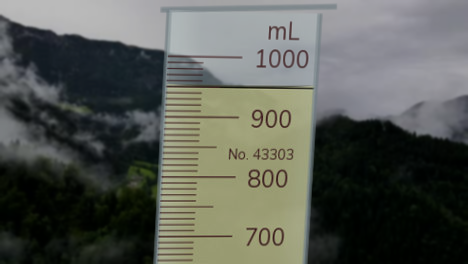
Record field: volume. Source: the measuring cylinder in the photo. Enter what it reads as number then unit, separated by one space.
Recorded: 950 mL
